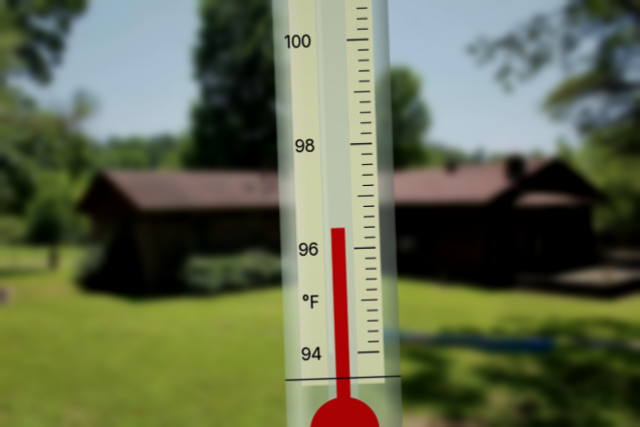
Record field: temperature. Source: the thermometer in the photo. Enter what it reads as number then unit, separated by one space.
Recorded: 96.4 °F
